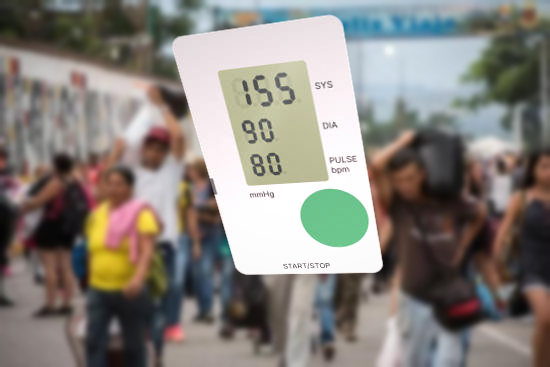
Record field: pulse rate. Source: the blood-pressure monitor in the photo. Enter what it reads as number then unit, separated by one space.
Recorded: 80 bpm
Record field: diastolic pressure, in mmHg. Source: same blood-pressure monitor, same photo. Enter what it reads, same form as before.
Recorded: 90 mmHg
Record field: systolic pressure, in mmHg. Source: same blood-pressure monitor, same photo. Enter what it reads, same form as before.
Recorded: 155 mmHg
